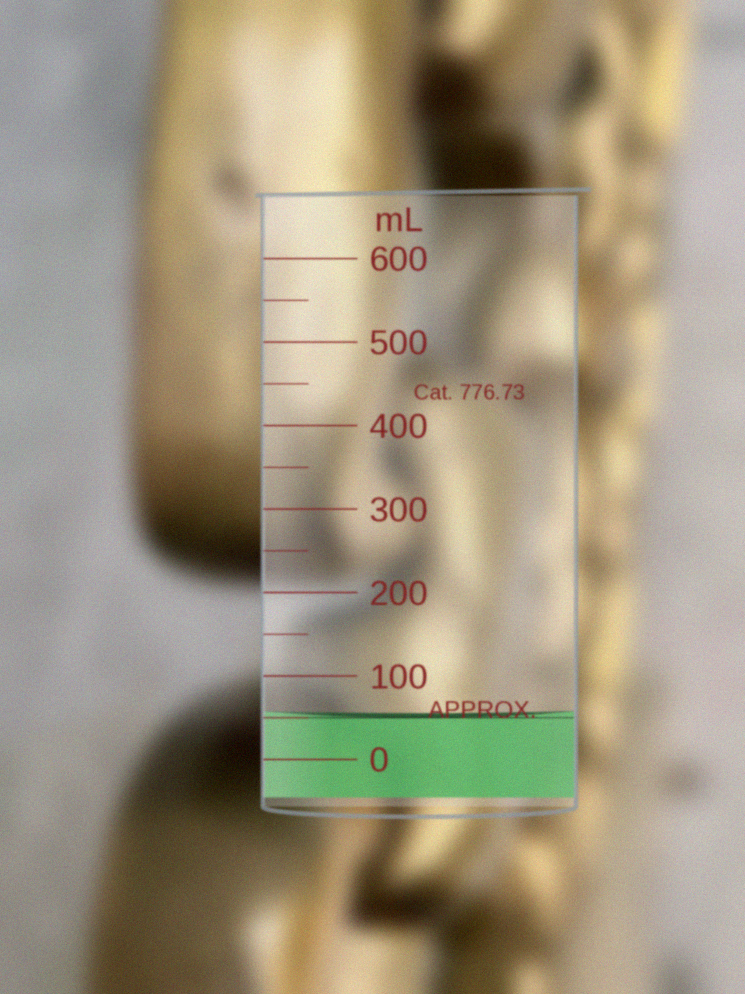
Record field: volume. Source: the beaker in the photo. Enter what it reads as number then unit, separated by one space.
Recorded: 50 mL
